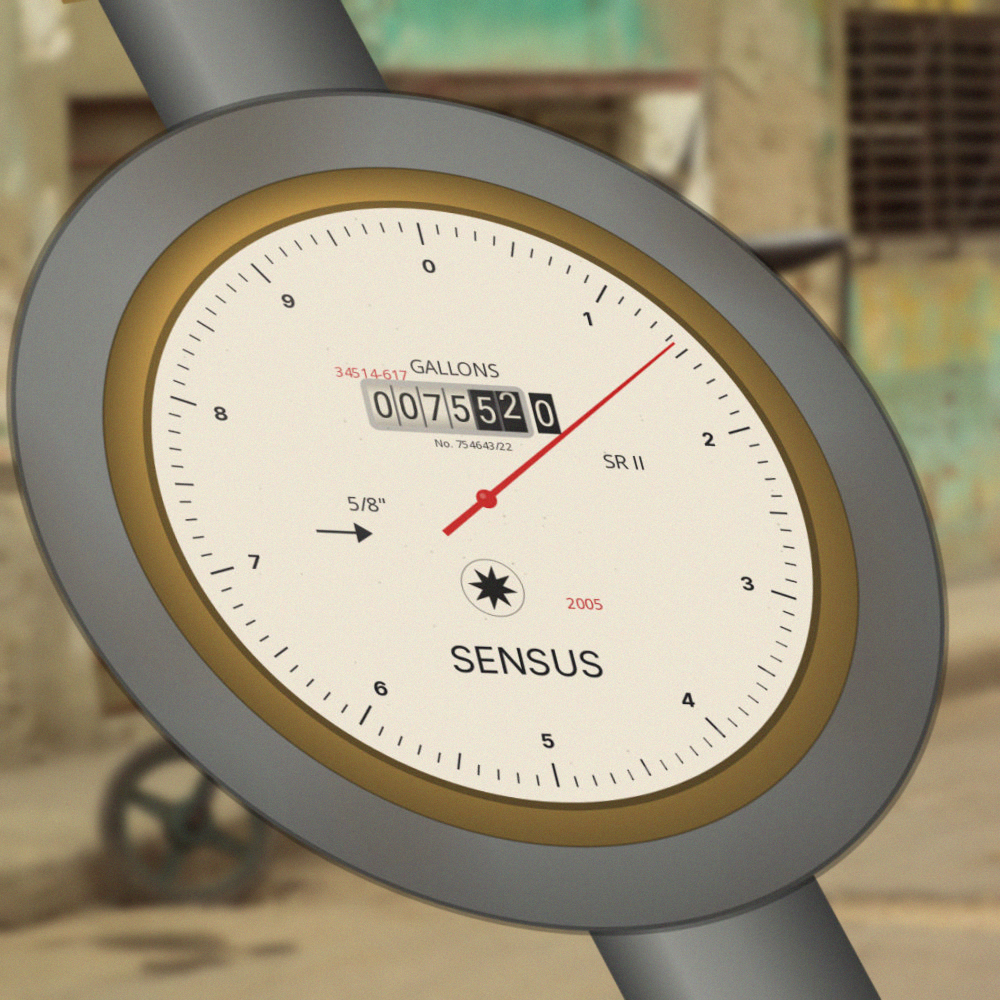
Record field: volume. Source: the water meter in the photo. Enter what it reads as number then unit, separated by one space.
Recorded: 75521.4 gal
